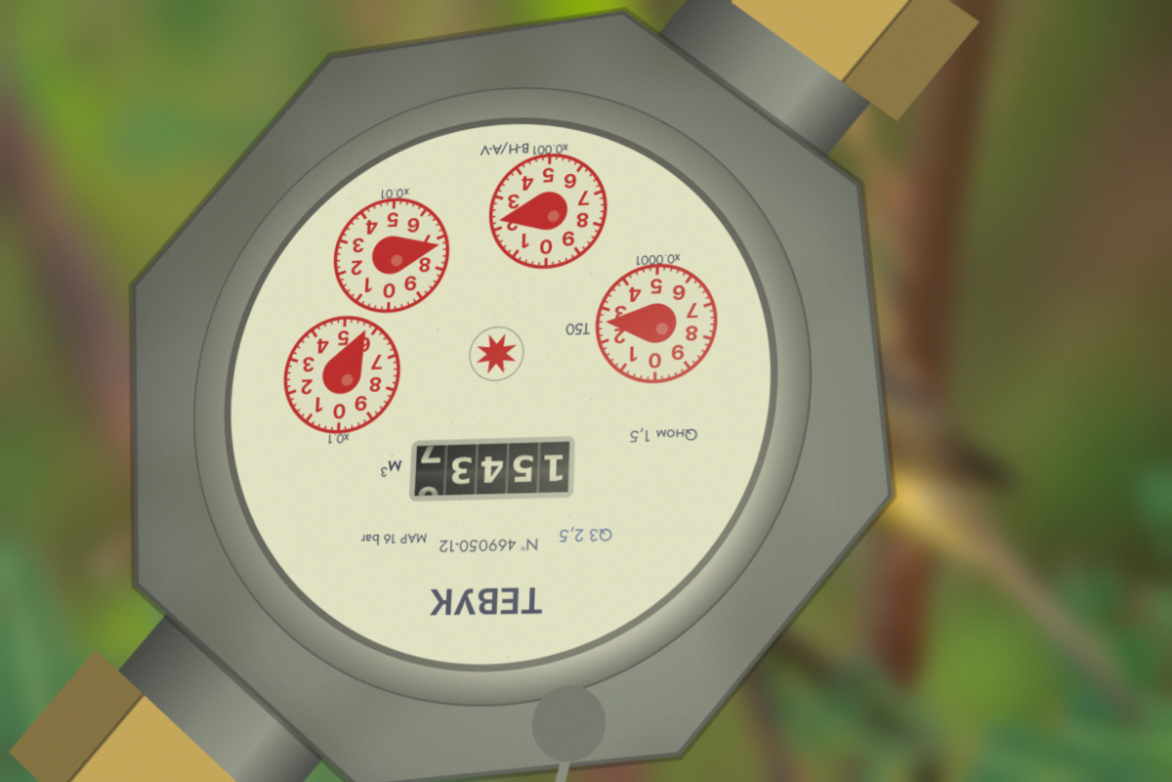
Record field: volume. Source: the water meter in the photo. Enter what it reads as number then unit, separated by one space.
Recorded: 15436.5722 m³
